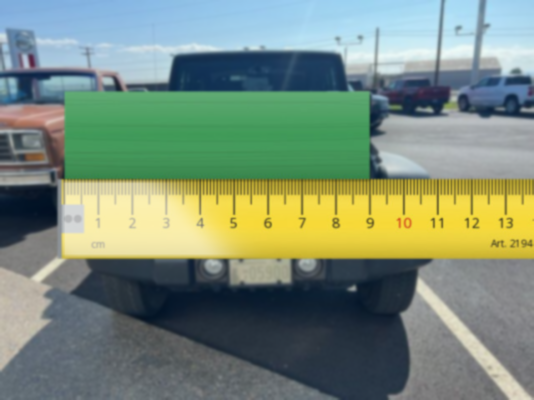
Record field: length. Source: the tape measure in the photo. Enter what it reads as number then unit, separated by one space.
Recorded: 9 cm
